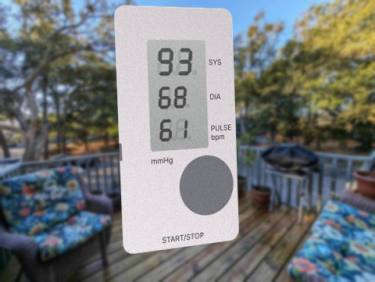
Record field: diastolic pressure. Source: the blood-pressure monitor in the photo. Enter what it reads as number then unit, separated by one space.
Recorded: 68 mmHg
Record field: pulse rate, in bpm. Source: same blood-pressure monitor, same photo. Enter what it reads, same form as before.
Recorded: 61 bpm
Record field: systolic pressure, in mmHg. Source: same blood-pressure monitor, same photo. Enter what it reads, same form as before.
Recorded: 93 mmHg
